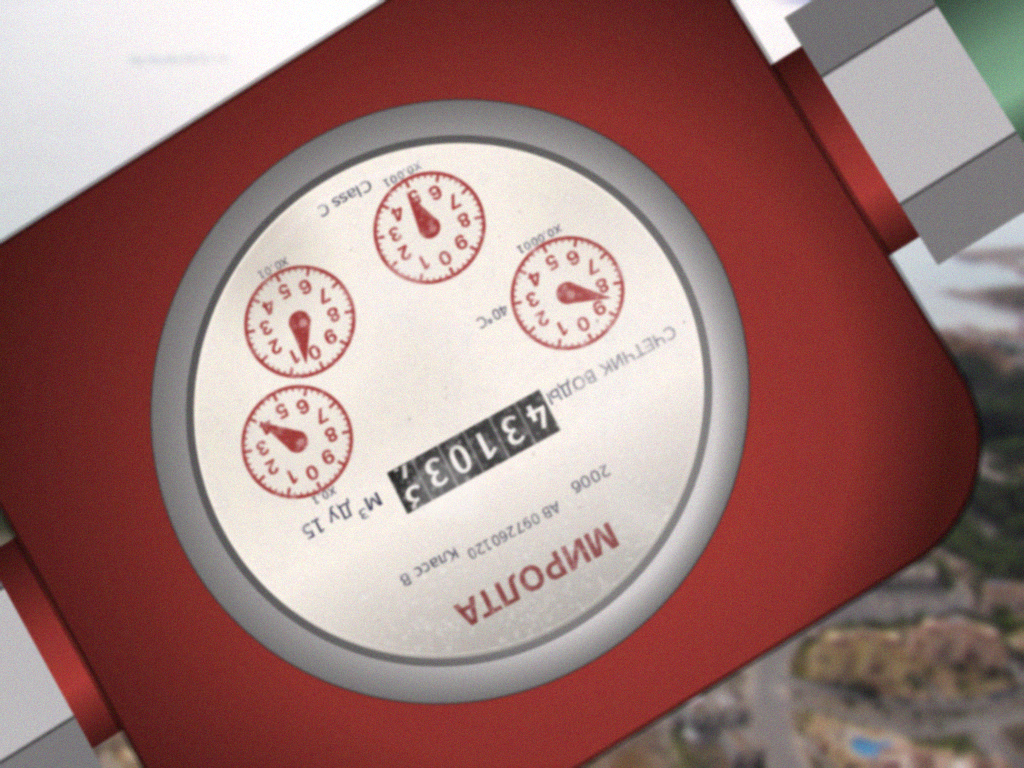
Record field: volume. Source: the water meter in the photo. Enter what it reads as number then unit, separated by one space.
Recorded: 431033.4048 m³
